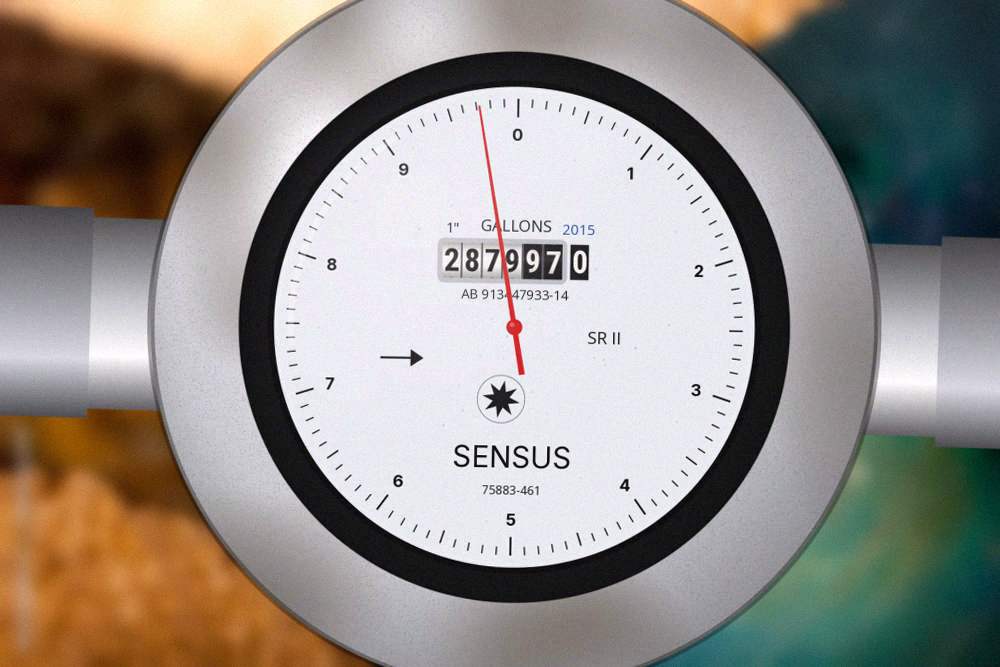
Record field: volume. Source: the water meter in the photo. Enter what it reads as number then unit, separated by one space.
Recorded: 2879969.7 gal
